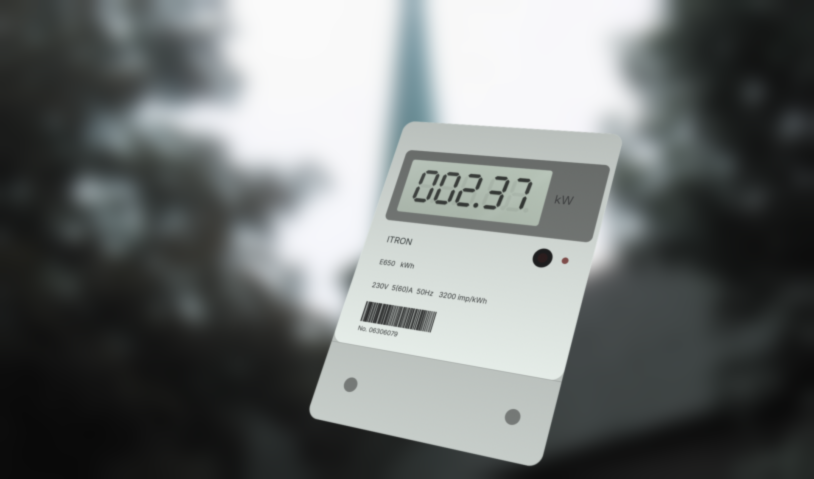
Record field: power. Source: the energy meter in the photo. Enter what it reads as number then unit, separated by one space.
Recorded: 2.37 kW
